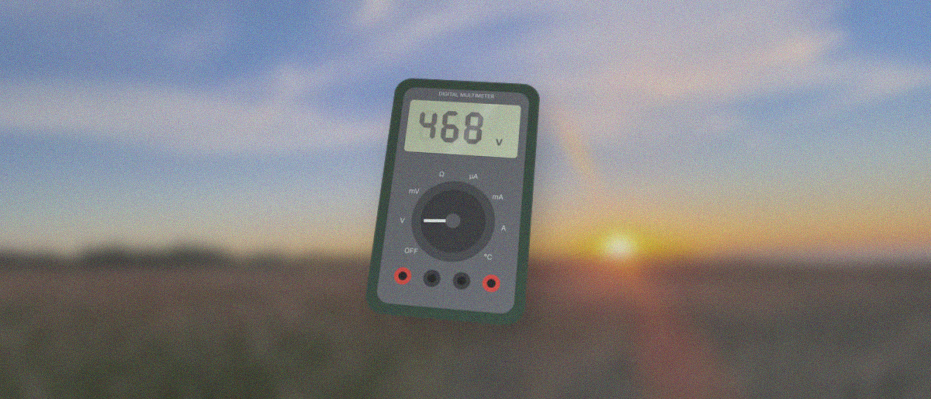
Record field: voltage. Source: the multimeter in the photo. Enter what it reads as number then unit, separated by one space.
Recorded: 468 V
